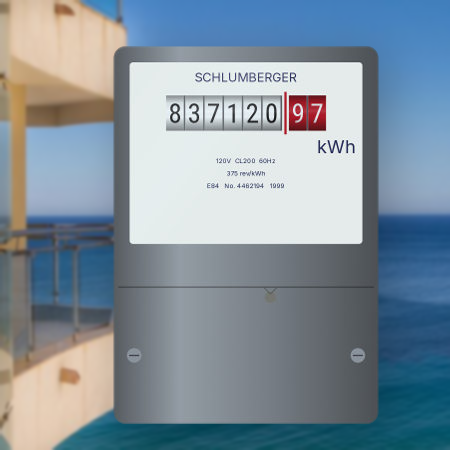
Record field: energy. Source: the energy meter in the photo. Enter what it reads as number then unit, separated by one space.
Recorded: 837120.97 kWh
